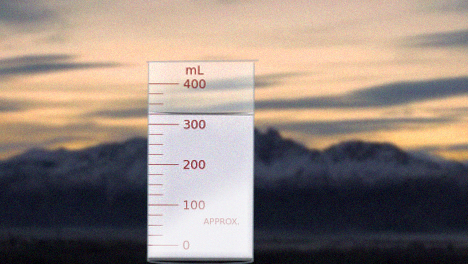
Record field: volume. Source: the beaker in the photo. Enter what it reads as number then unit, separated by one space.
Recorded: 325 mL
